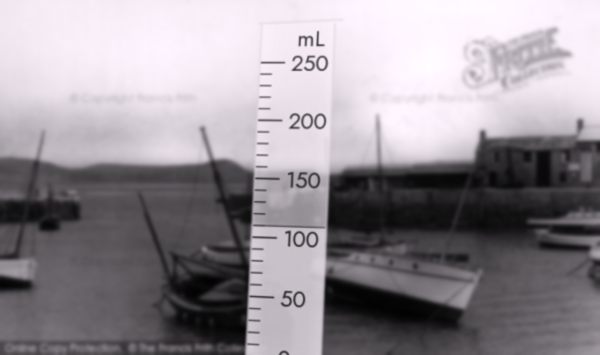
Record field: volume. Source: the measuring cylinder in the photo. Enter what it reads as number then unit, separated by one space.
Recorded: 110 mL
